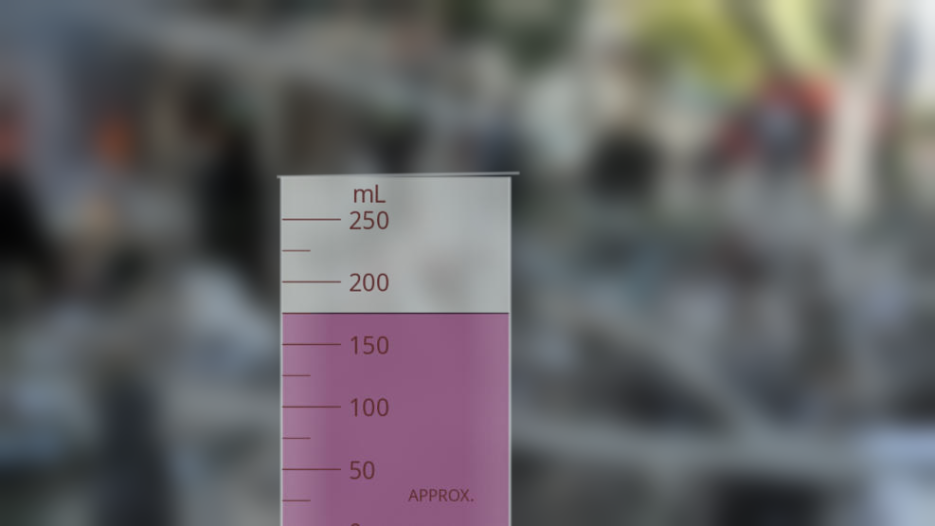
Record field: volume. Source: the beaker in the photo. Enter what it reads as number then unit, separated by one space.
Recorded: 175 mL
